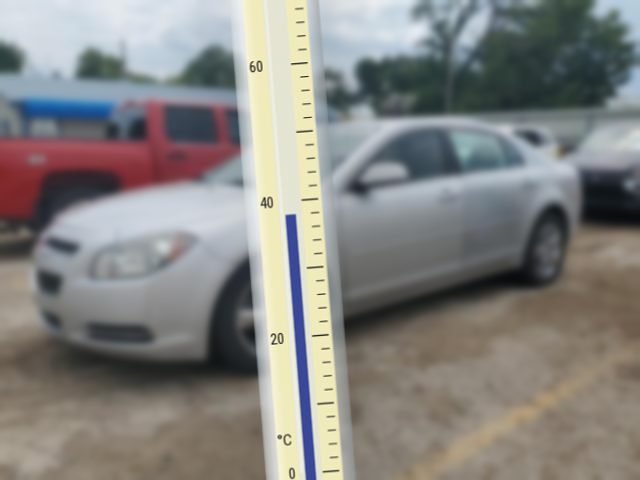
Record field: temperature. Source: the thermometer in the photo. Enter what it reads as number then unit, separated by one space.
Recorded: 38 °C
